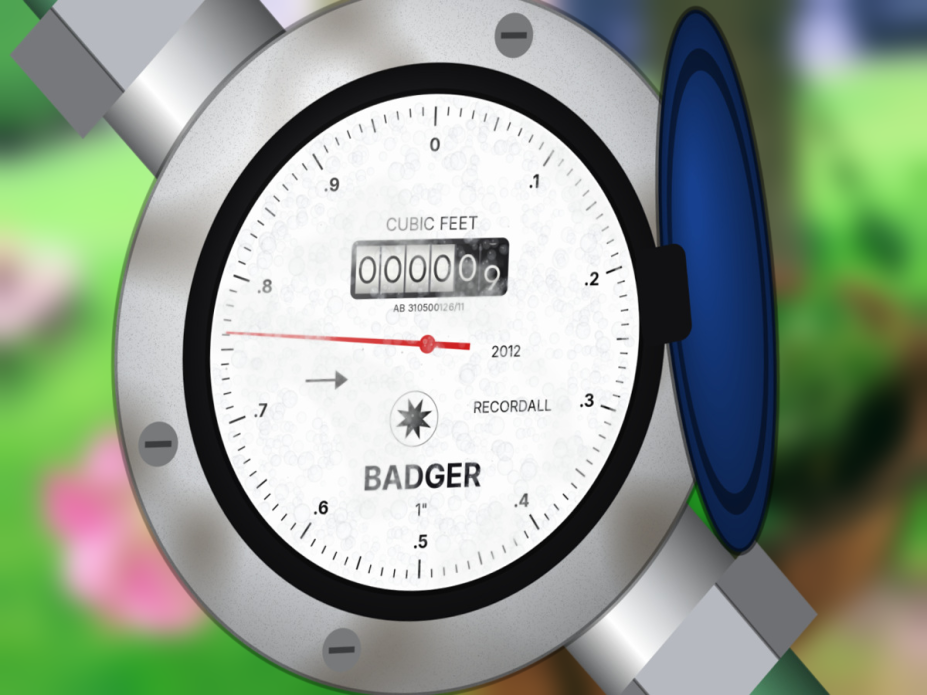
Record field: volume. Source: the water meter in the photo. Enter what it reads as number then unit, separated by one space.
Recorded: 8.76 ft³
